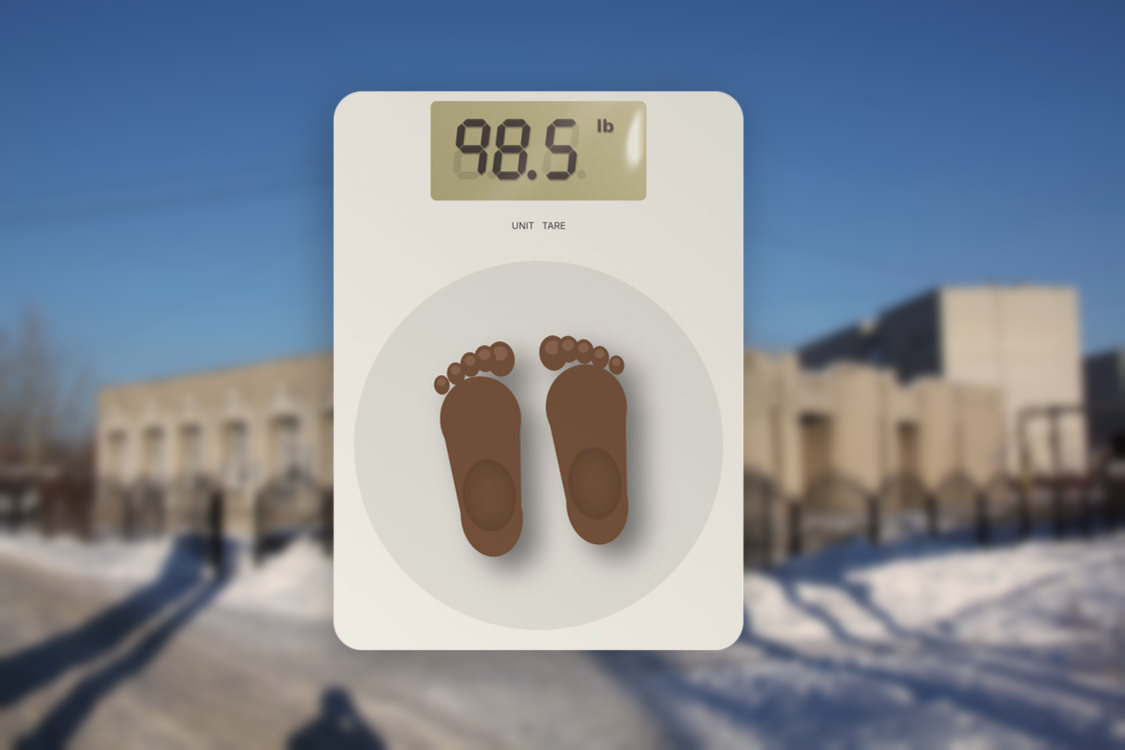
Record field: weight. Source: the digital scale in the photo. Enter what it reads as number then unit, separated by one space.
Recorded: 98.5 lb
